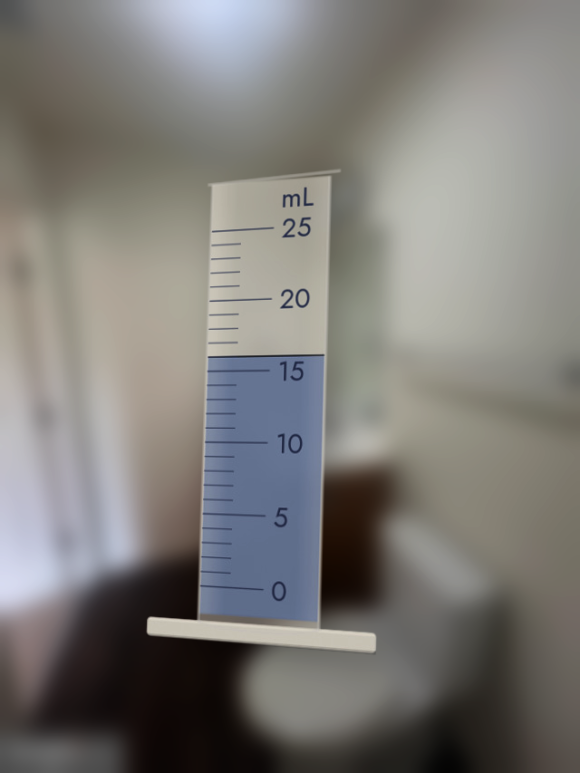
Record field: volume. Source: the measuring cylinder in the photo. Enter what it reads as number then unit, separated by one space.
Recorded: 16 mL
